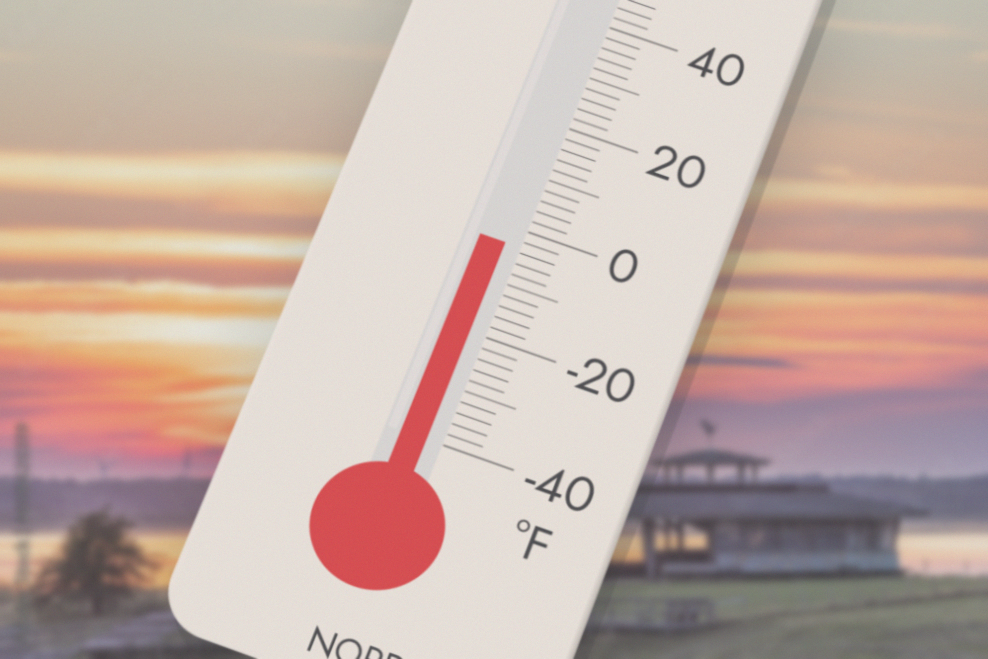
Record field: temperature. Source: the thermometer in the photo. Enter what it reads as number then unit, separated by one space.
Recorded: -3 °F
